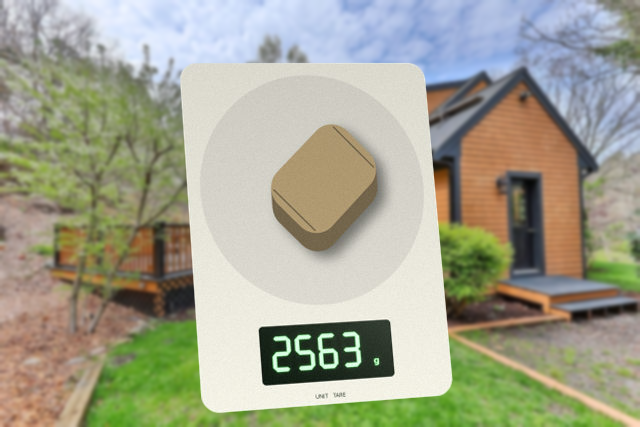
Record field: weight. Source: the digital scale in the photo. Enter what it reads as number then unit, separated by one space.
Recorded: 2563 g
